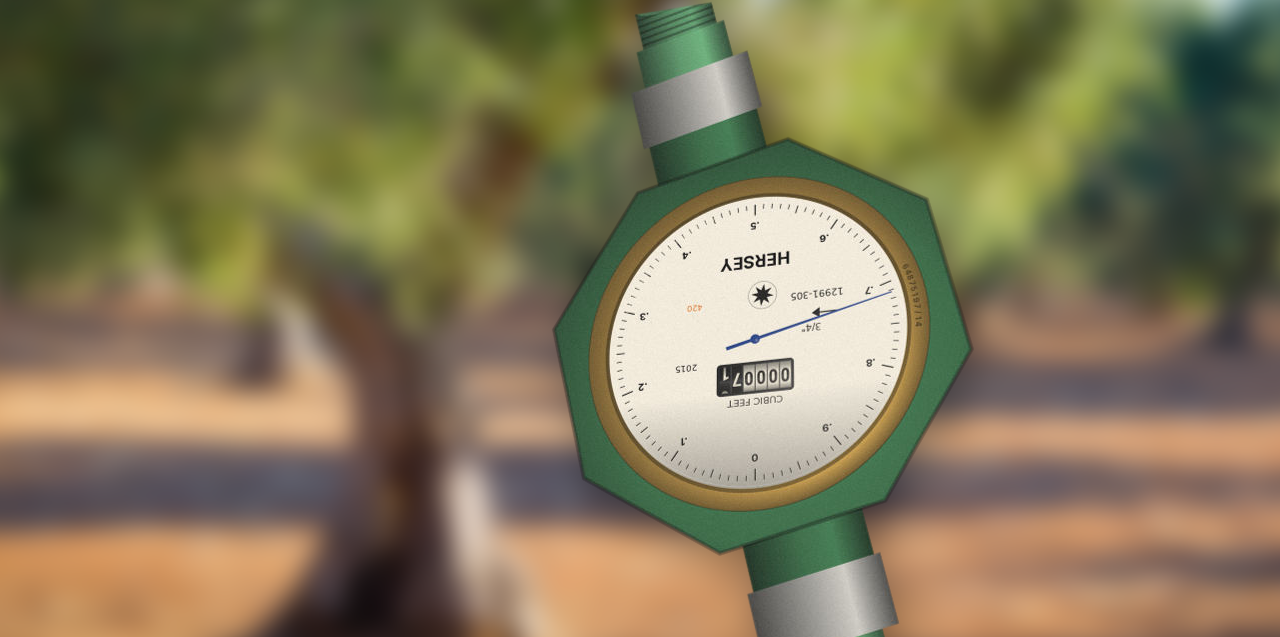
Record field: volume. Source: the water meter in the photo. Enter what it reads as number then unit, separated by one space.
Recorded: 70.71 ft³
